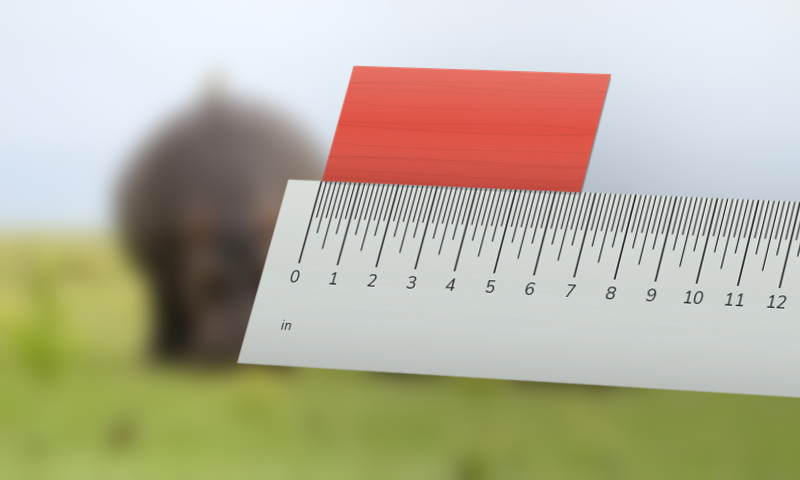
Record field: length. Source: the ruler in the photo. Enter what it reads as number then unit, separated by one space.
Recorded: 6.625 in
